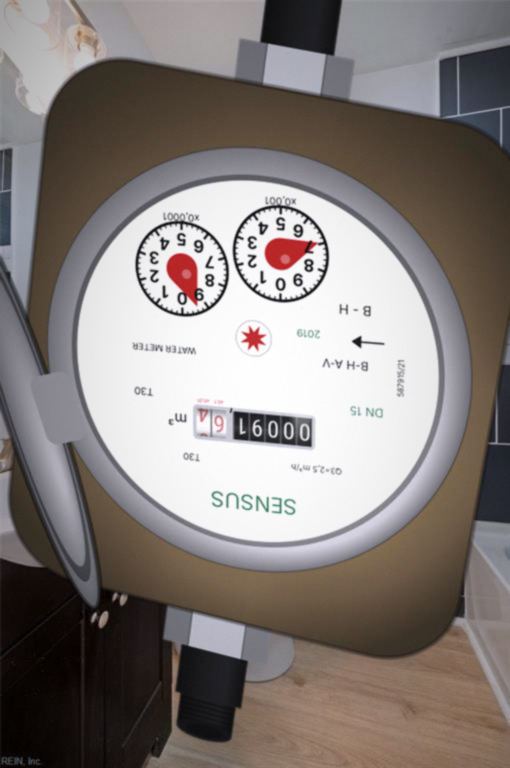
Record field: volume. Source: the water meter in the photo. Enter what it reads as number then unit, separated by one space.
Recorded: 91.6369 m³
